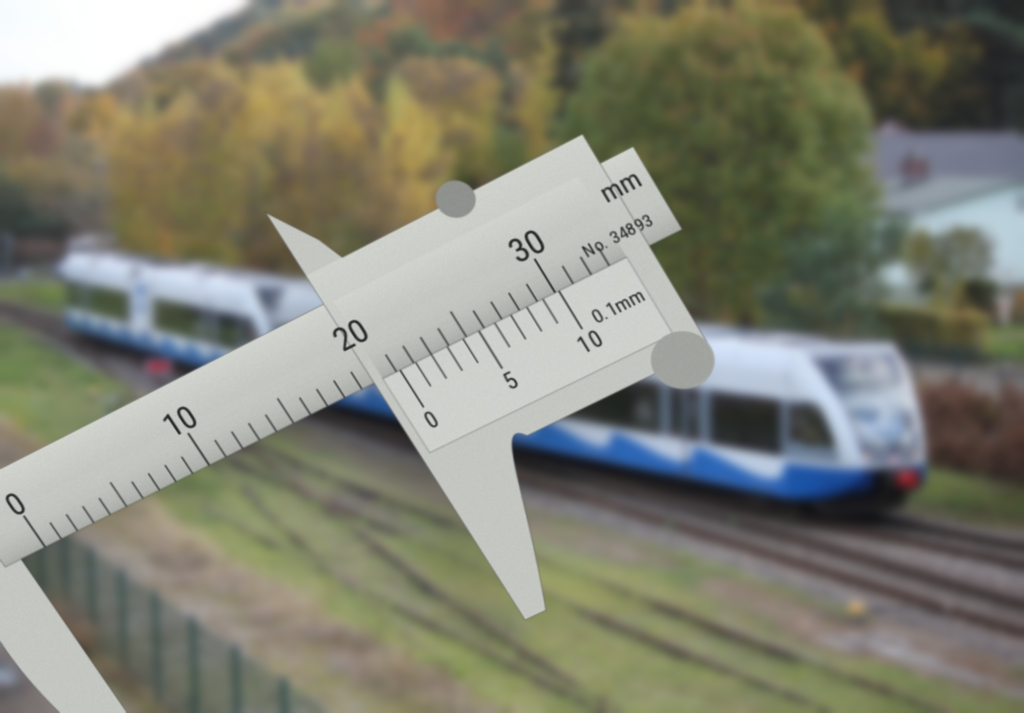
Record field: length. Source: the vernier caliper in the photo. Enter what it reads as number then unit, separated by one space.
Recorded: 21.2 mm
